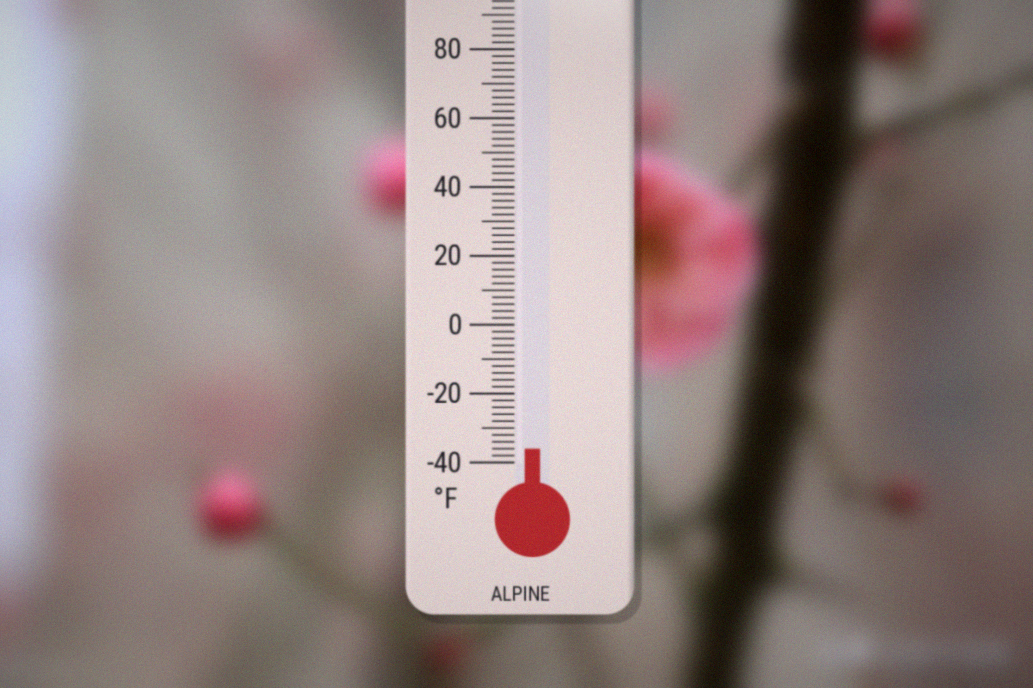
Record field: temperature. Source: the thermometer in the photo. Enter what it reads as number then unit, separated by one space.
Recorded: -36 °F
